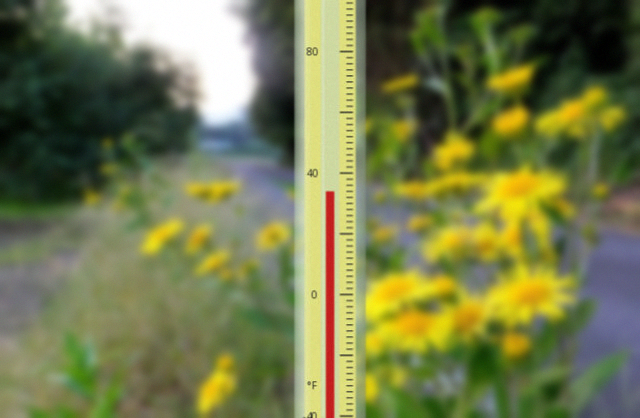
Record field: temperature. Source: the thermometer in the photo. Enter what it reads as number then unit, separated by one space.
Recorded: 34 °F
